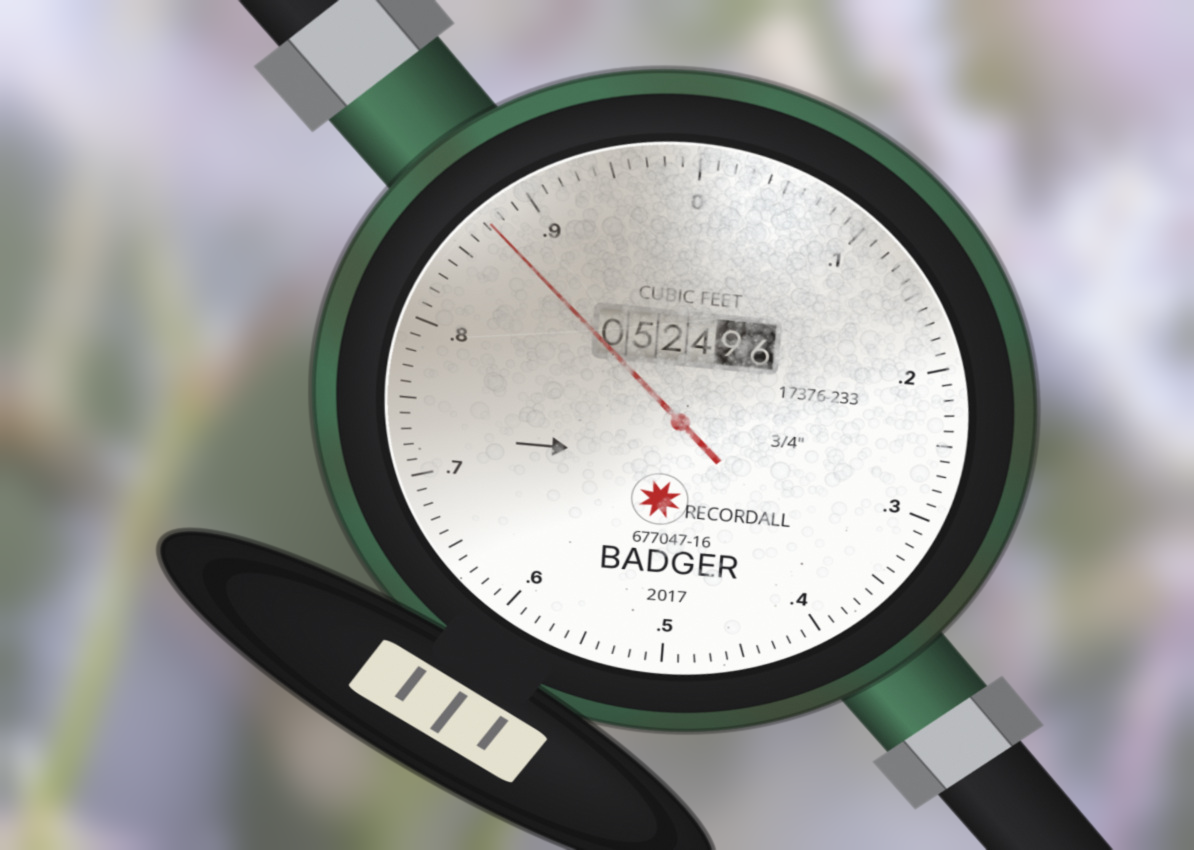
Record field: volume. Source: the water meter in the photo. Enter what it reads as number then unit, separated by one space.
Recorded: 52495.87 ft³
